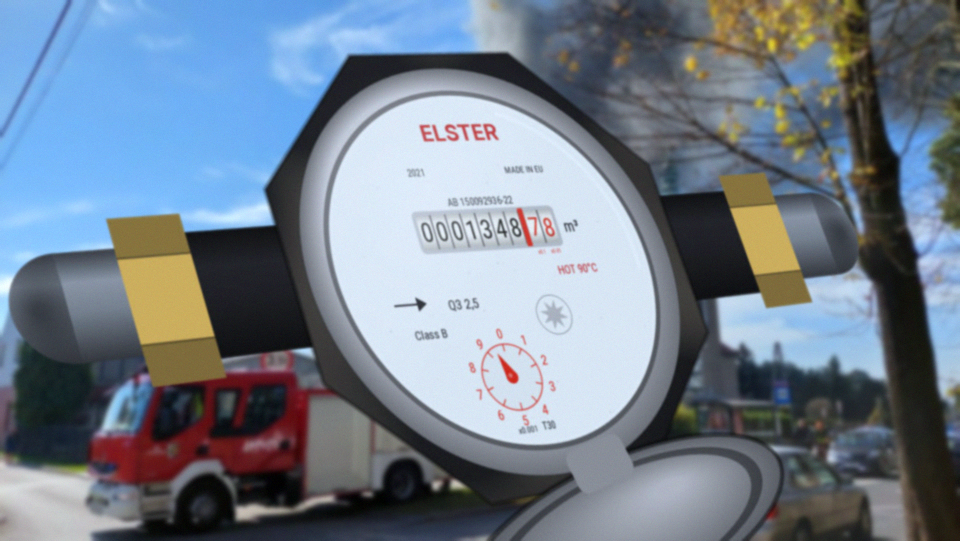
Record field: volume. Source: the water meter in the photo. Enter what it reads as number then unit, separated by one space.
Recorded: 1348.779 m³
